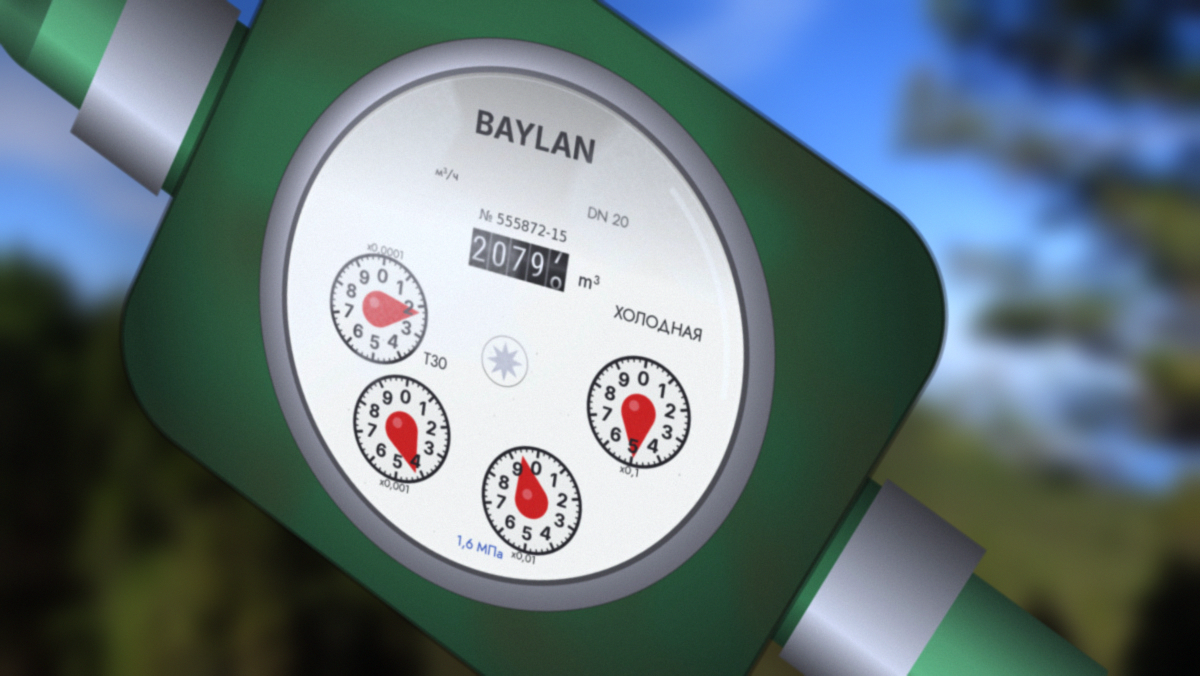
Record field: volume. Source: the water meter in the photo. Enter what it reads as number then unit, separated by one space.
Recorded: 20797.4942 m³
